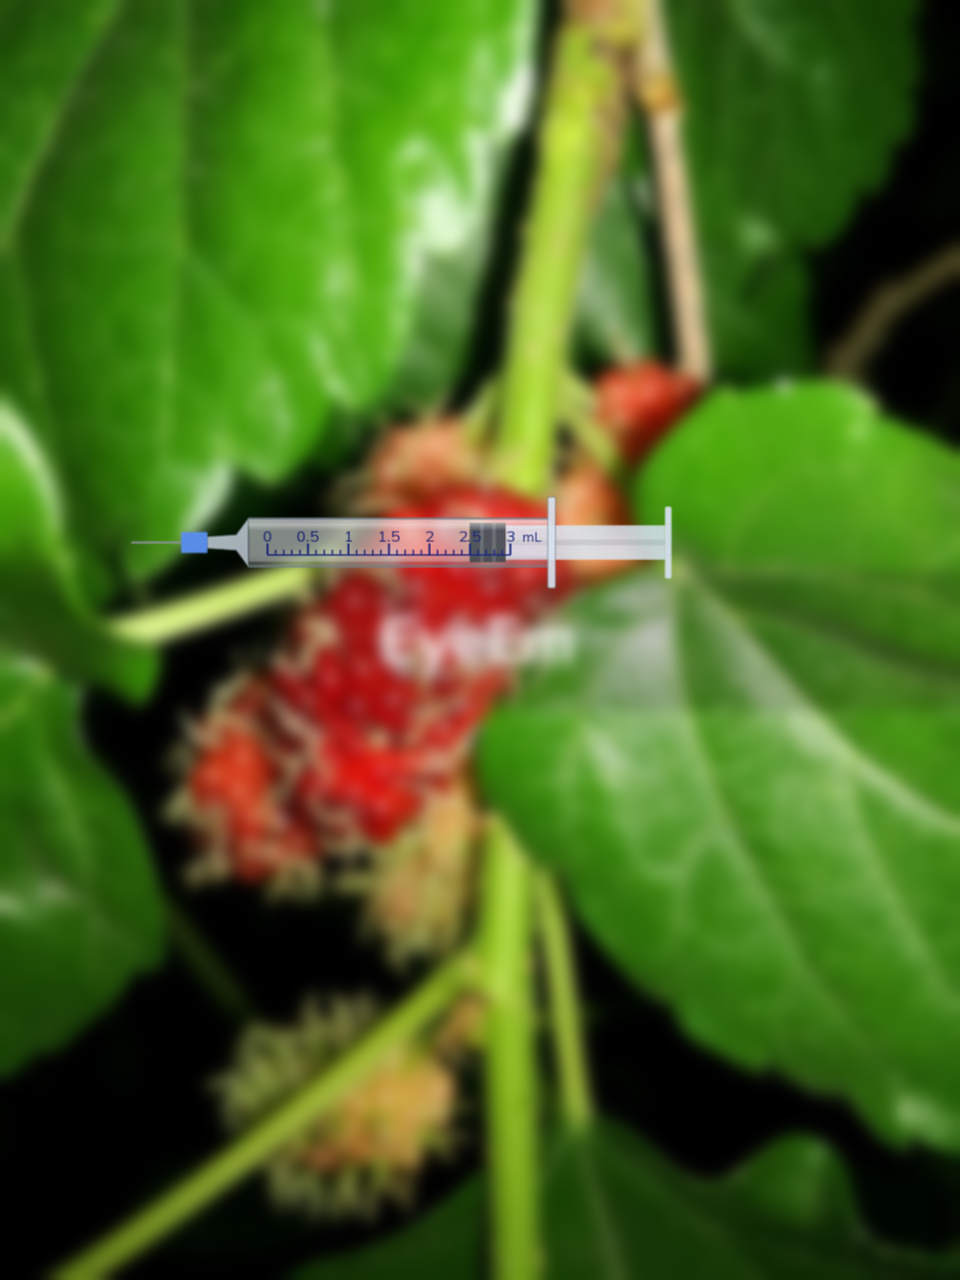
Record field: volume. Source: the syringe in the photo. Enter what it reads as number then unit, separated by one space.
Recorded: 2.5 mL
